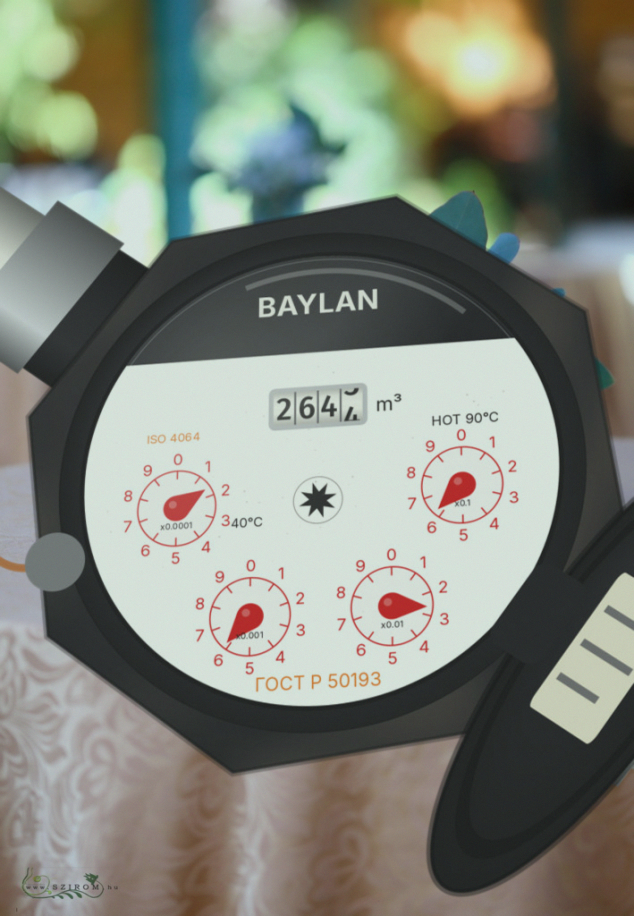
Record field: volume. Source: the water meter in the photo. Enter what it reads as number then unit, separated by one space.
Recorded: 2643.6261 m³
